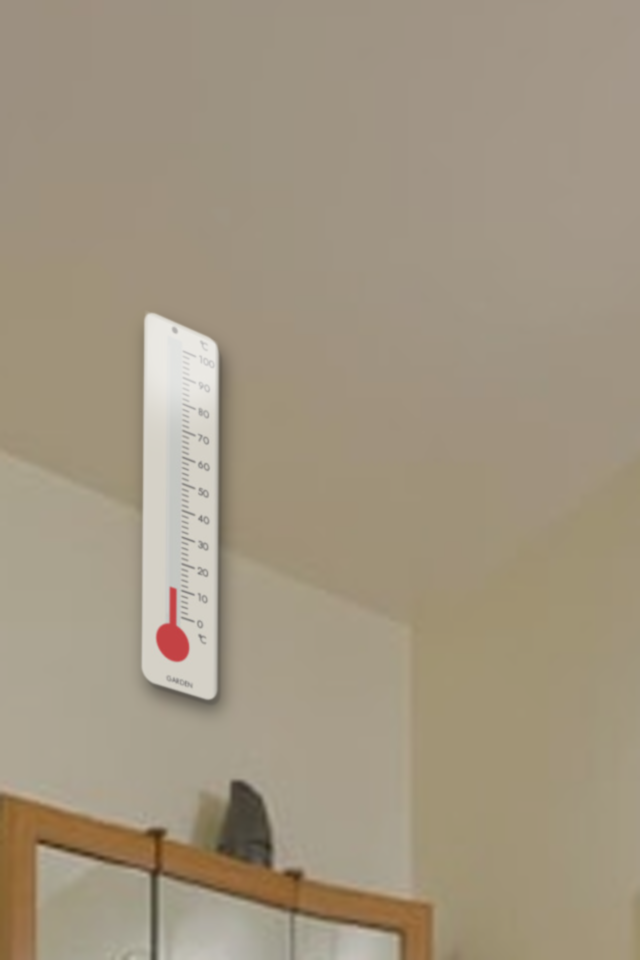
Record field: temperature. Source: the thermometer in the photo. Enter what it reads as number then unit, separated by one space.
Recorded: 10 °C
